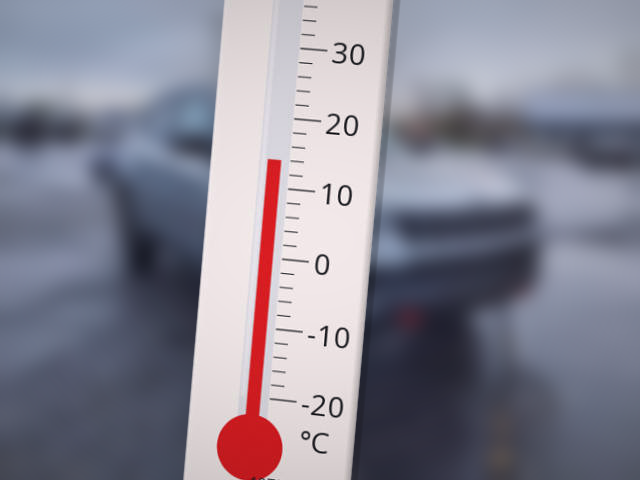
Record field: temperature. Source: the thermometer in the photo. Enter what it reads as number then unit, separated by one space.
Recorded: 14 °C
